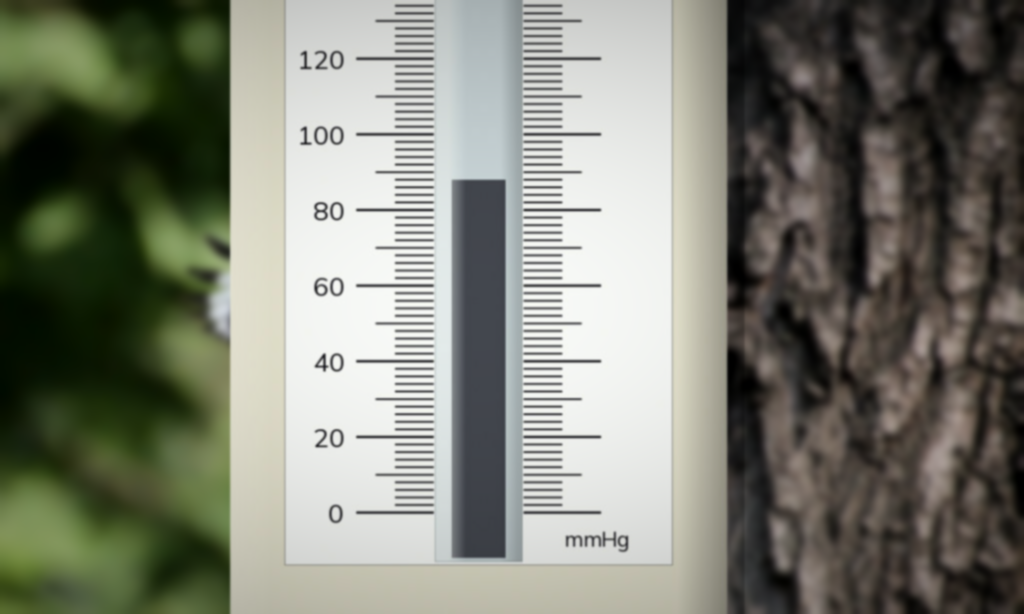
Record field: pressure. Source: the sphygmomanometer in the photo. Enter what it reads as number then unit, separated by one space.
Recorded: 88 mmHg
